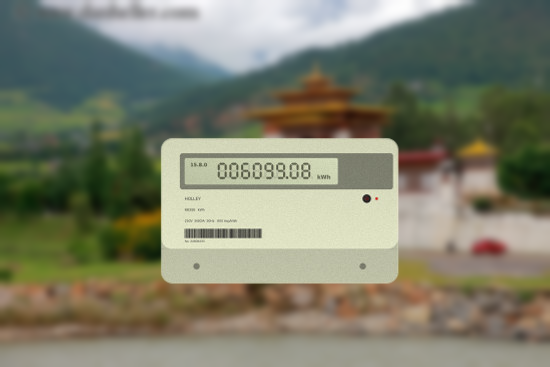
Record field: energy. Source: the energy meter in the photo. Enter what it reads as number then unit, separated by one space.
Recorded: 6099.08 kWh
